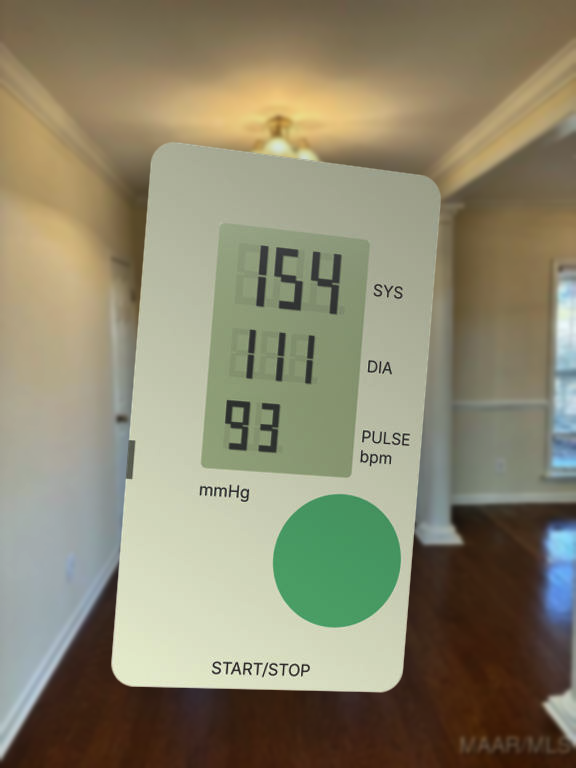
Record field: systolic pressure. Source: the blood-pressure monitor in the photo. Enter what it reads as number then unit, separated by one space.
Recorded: 154 mmHg
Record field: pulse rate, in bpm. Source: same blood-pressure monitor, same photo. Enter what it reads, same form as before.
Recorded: 93 bpm
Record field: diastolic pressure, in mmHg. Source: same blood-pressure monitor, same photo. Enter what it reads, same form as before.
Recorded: 111 mmHg
